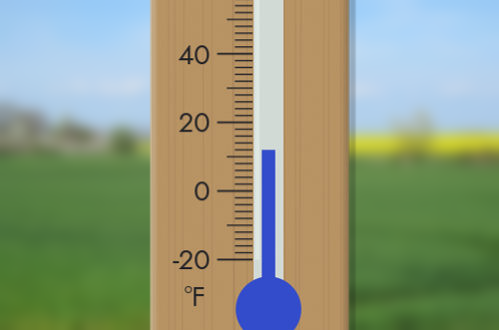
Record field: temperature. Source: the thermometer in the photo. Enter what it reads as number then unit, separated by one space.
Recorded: 12 °F
